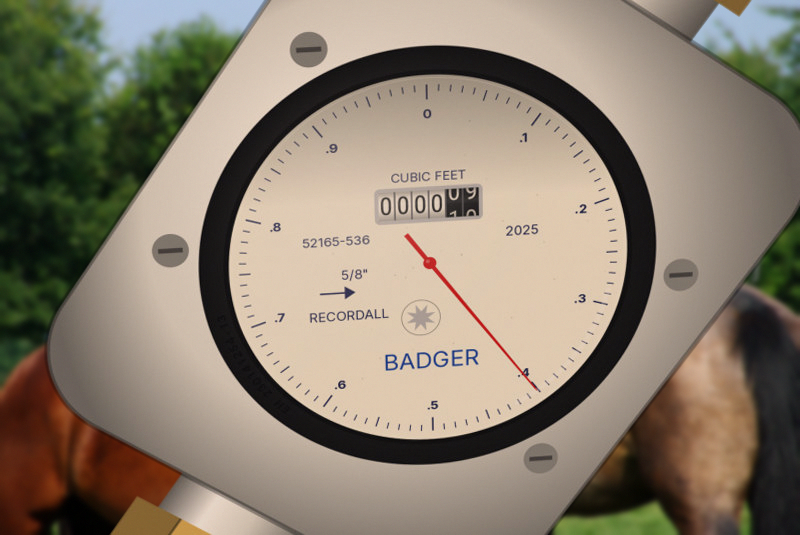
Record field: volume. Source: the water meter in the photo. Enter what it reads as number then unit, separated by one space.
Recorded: 9.40 ft³
